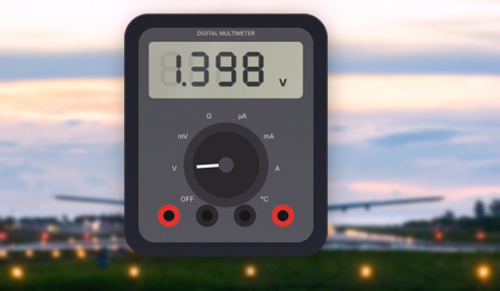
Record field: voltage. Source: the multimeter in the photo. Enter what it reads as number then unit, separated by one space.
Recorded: 1.398 V
